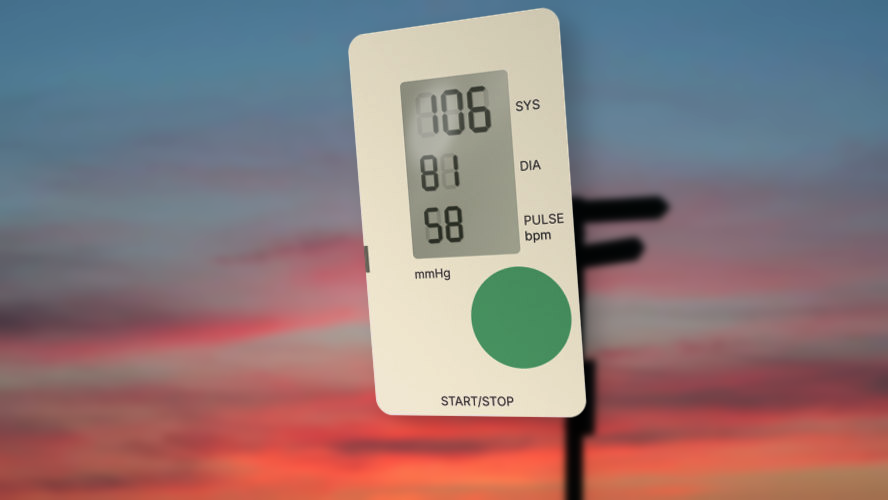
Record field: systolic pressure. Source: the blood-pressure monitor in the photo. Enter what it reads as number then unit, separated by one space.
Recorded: 106 mmHg
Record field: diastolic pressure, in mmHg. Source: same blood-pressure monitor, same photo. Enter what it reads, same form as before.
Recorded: 81 mmHg
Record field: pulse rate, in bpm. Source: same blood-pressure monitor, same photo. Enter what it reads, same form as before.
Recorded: 58 bpm
